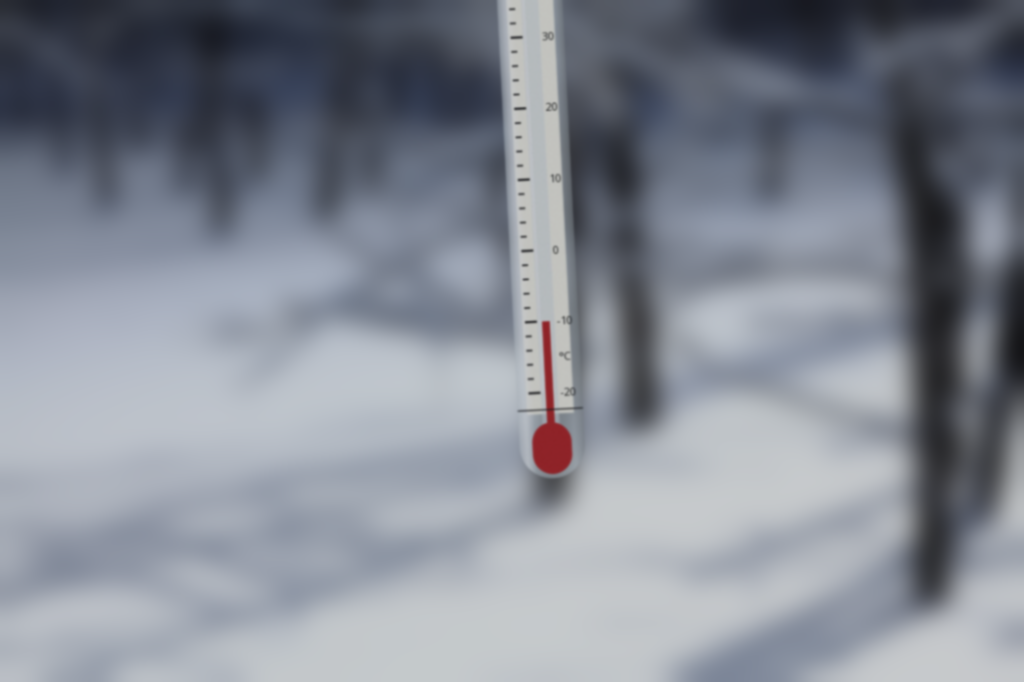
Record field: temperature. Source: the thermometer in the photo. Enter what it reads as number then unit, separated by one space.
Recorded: -10 °C
